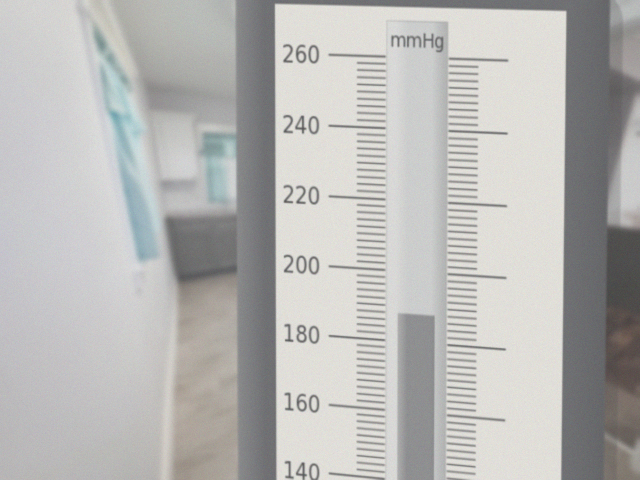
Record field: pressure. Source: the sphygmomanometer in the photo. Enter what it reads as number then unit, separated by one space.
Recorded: 188 mmHg
